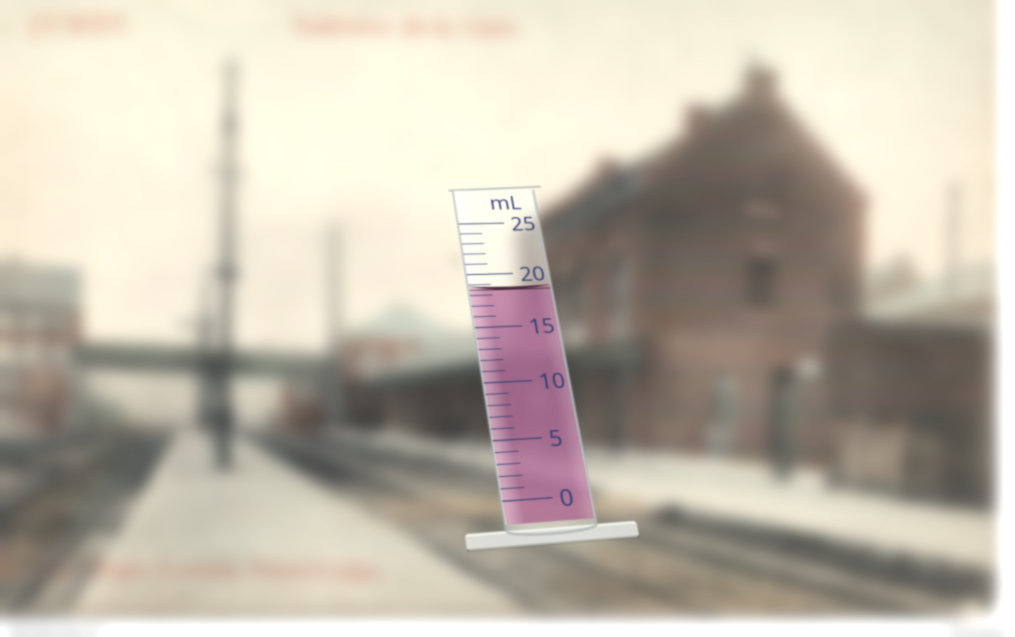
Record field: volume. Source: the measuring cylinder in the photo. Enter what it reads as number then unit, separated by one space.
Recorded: 18.5 mL
